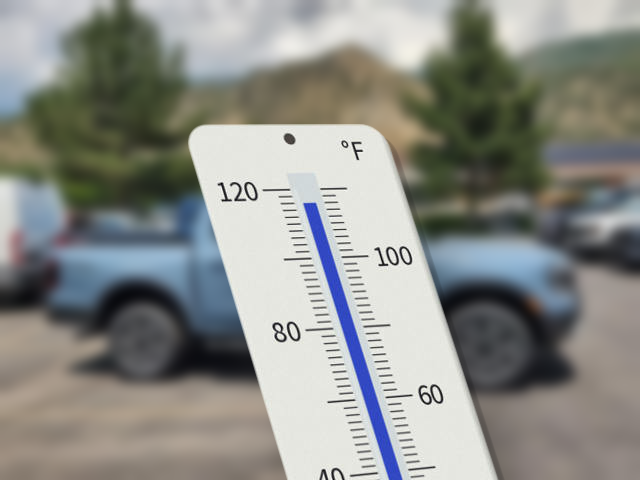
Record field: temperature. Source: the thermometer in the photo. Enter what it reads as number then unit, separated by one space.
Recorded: 116 °F
